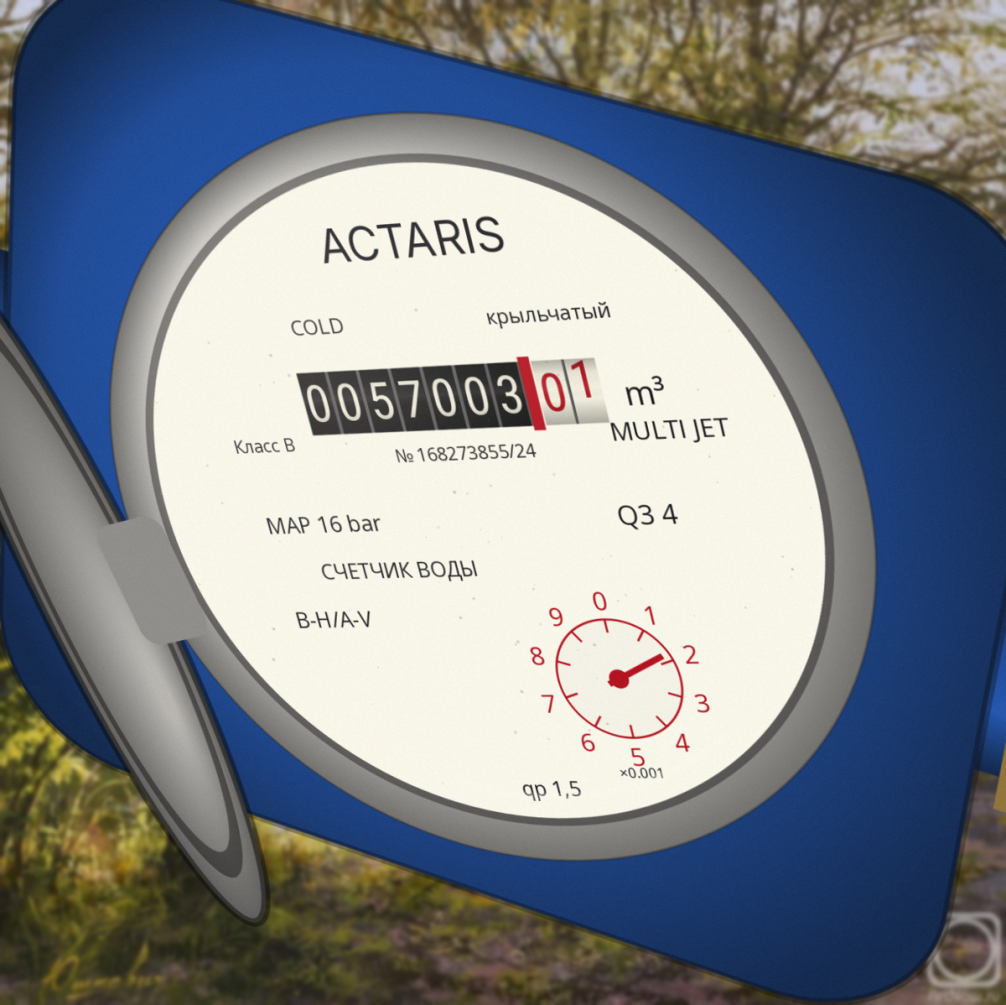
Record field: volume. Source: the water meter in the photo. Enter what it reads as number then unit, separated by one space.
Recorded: 57003.011 m³
